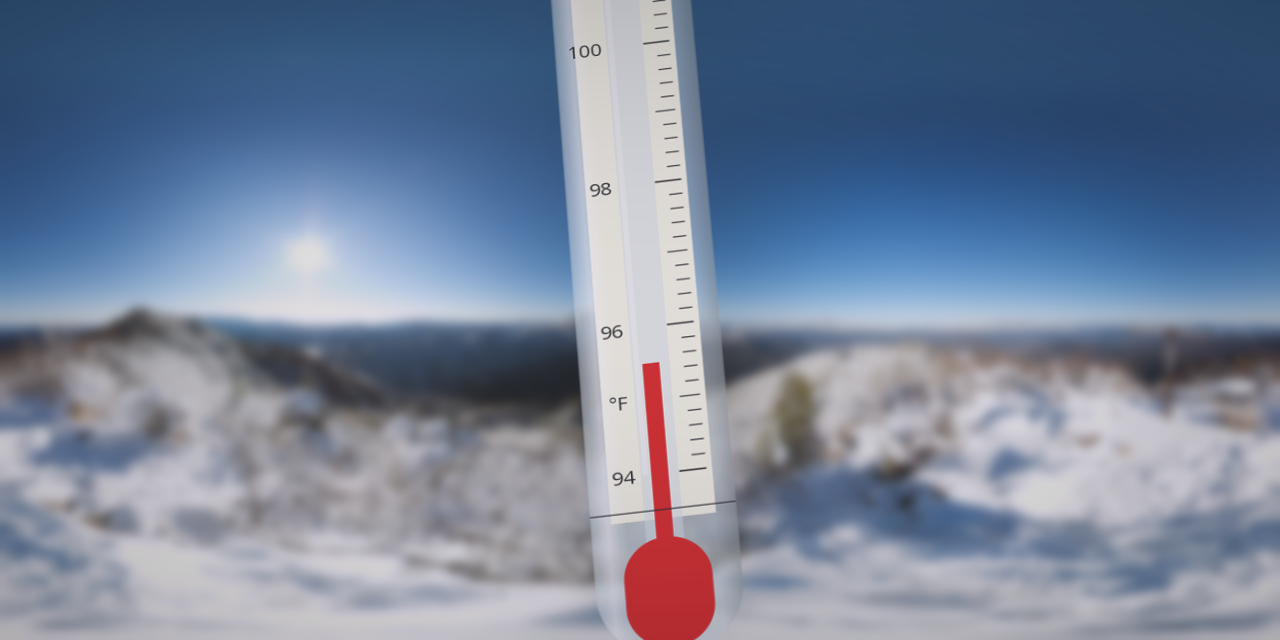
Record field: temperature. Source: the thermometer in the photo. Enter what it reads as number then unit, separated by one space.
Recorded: 95.5 °F
